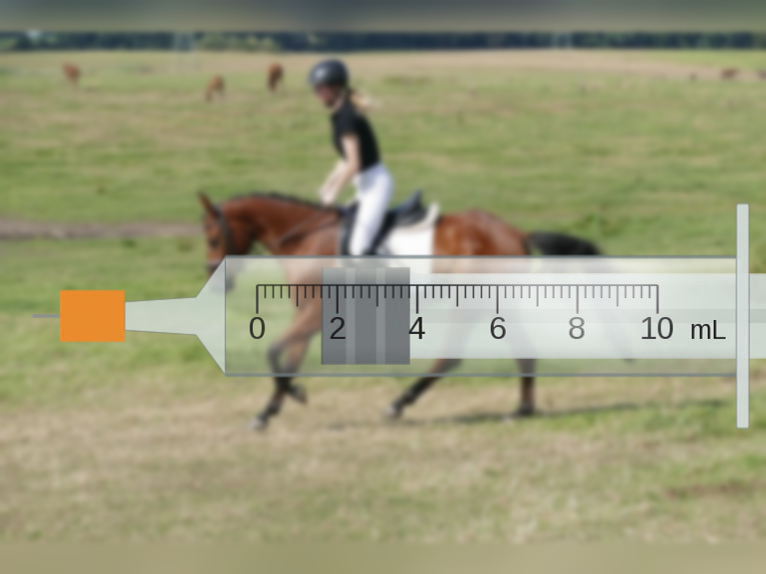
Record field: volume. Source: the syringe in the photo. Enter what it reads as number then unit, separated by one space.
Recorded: 1.6 mL
